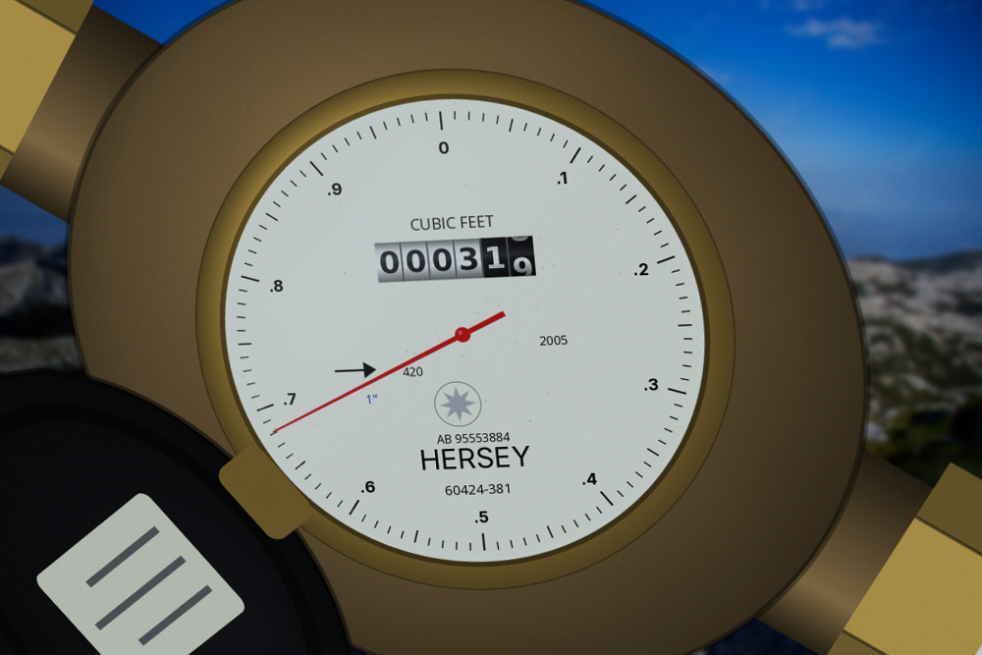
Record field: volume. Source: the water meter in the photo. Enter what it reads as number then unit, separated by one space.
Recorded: 318.68 ft³
